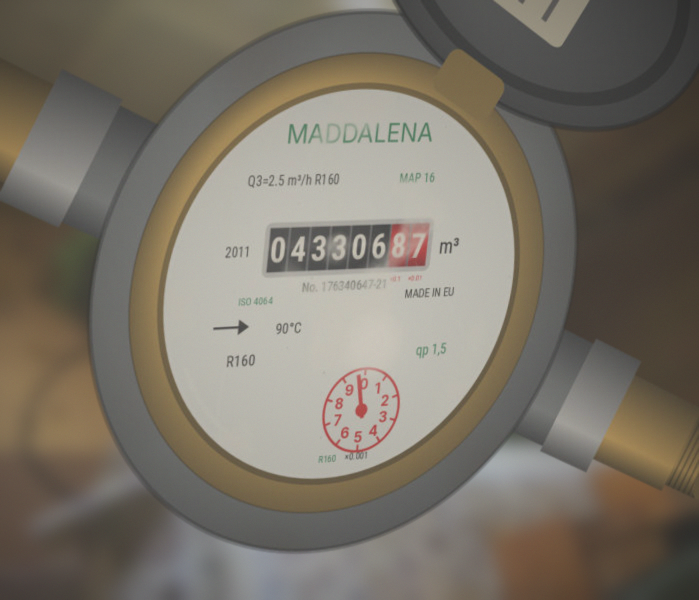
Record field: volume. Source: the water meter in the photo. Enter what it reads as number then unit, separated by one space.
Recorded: 43306.869 m³
